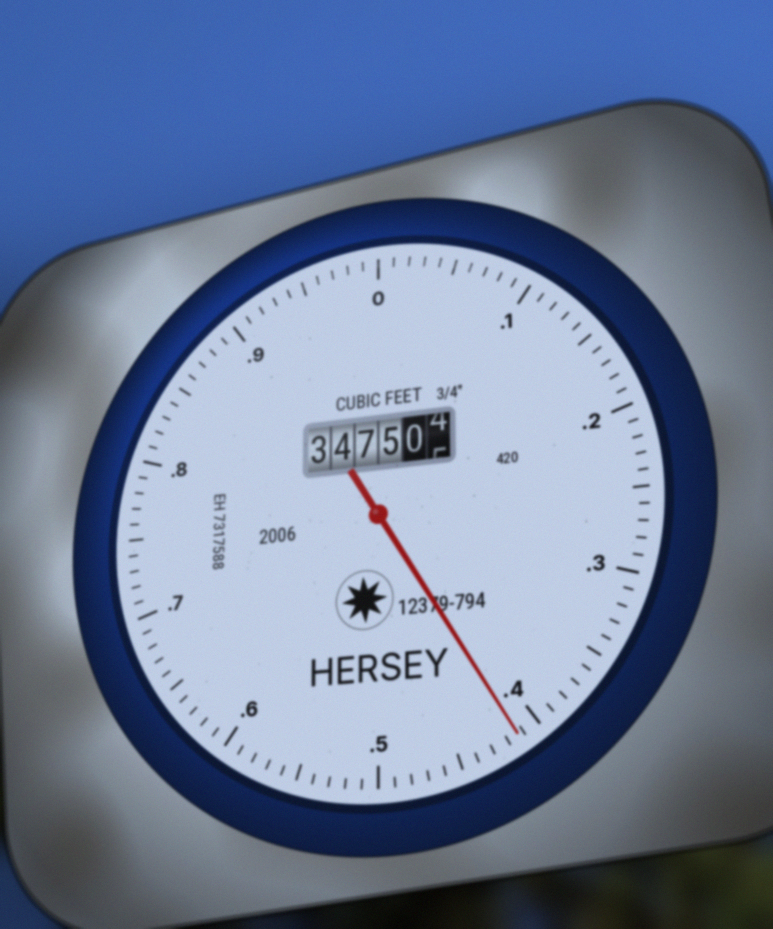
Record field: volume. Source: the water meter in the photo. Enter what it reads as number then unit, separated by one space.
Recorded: 347504.41 ft³
